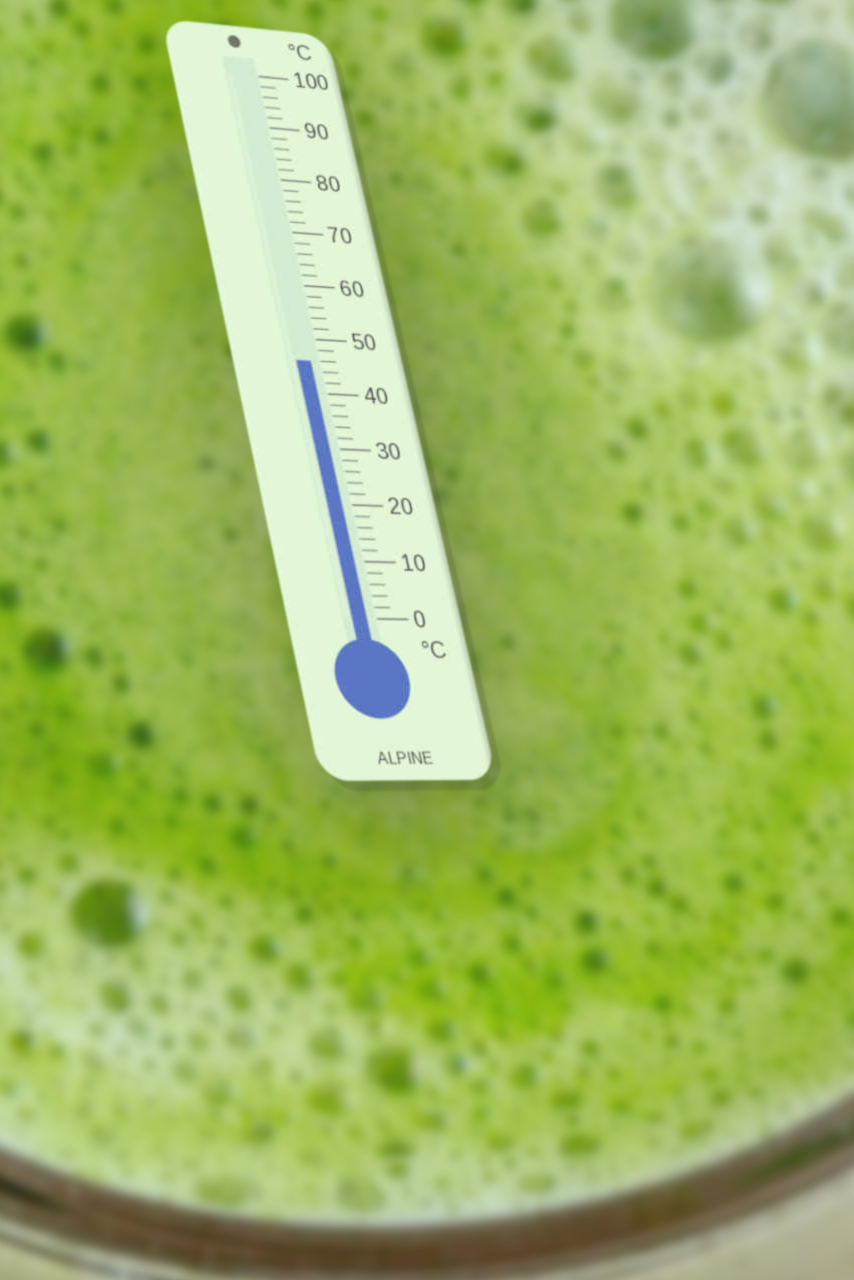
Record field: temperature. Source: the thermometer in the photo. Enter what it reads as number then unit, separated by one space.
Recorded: 46 °C
